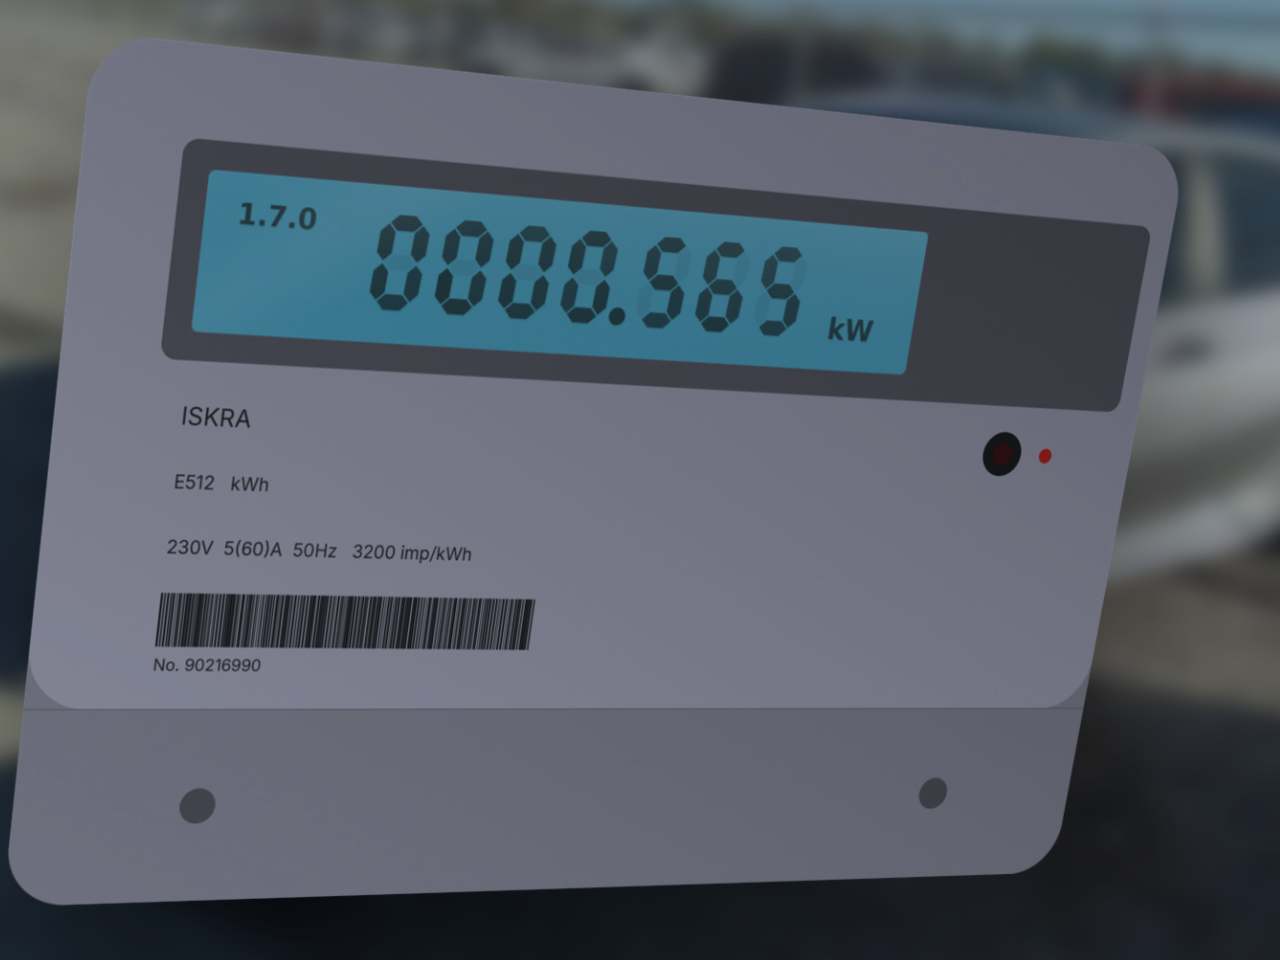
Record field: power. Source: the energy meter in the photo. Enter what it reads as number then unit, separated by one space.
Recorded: 0.565 kW
